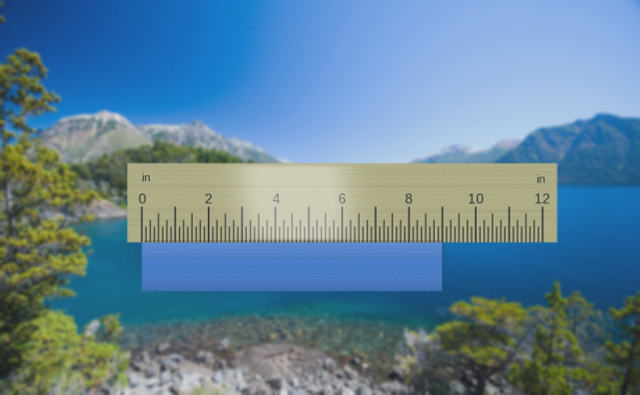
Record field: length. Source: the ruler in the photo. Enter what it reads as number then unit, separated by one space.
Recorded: 9 in
